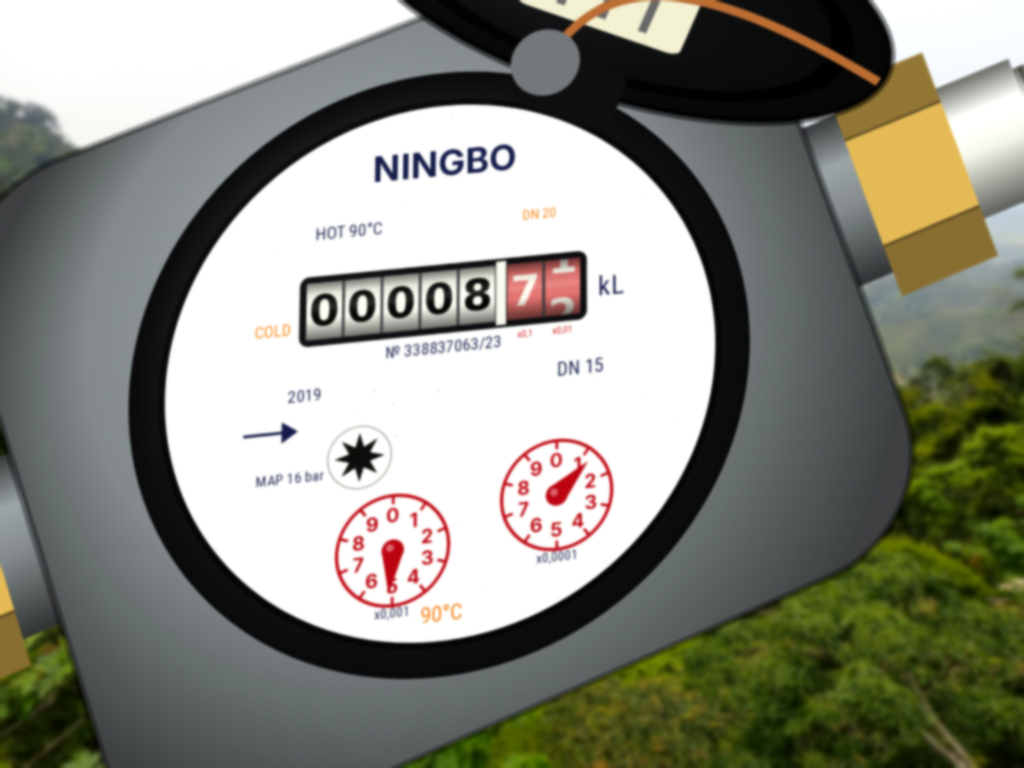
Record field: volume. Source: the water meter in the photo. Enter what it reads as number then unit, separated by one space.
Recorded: 8.7151 kL
